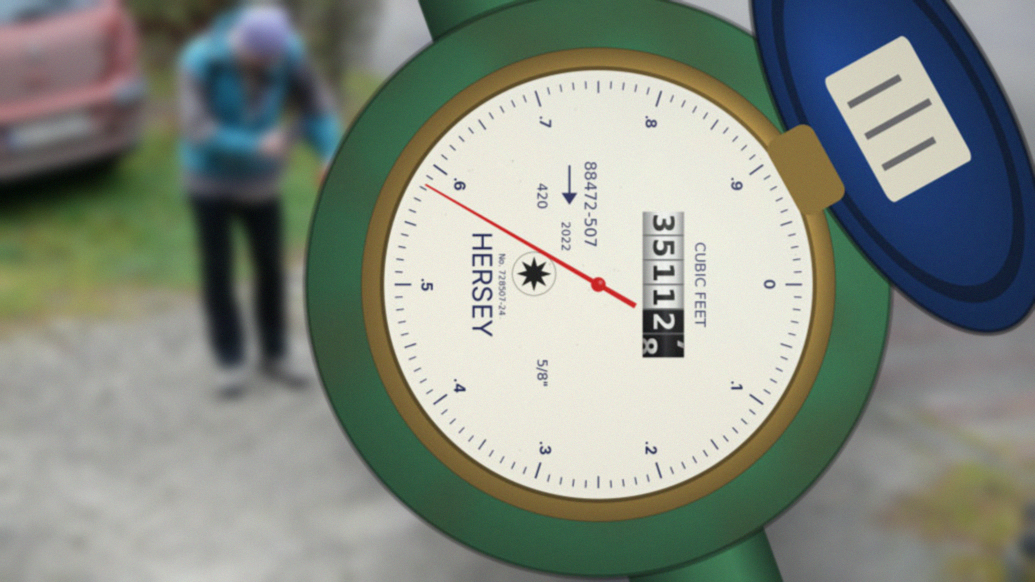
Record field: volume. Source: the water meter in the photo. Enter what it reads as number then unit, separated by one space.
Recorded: 351127.58 ft³
